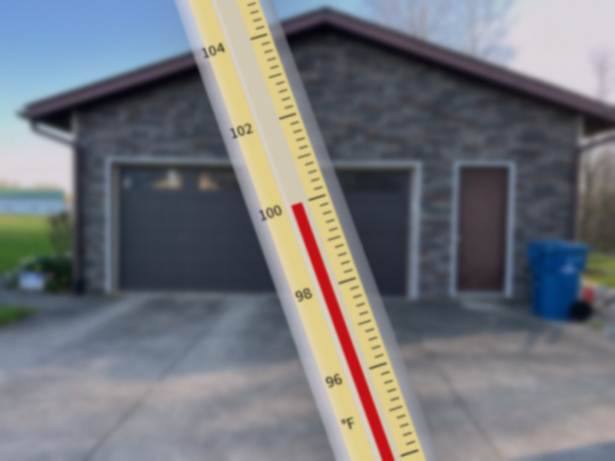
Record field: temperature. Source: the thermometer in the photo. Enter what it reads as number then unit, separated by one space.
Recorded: 100 °F
